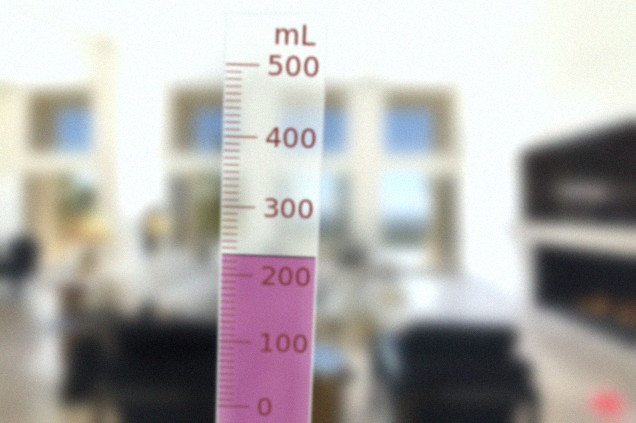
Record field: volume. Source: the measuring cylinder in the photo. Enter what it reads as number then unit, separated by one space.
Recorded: 230 mL
